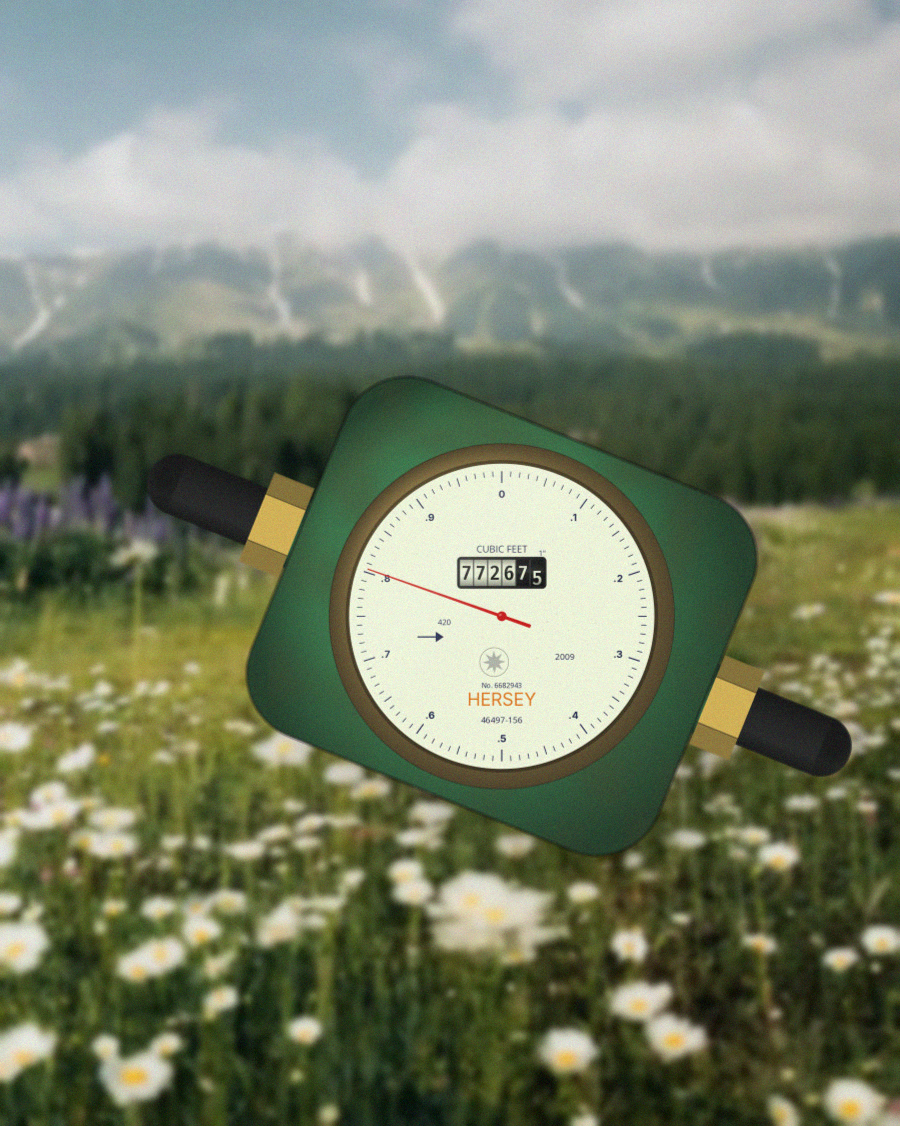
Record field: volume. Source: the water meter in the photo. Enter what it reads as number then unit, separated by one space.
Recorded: 772674.80 ft³
